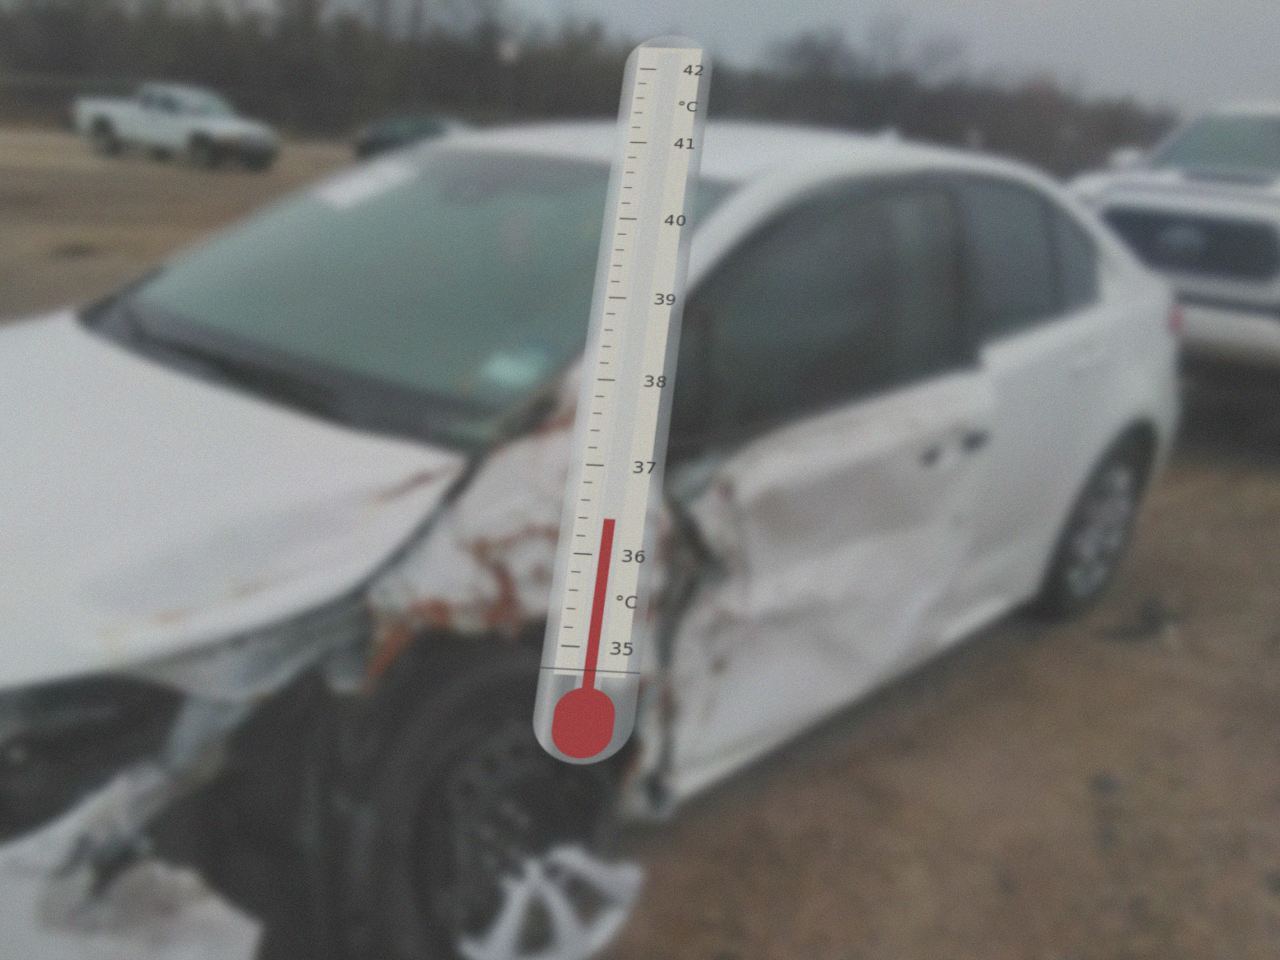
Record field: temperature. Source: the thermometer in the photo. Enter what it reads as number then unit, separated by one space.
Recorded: 36.4 °C
